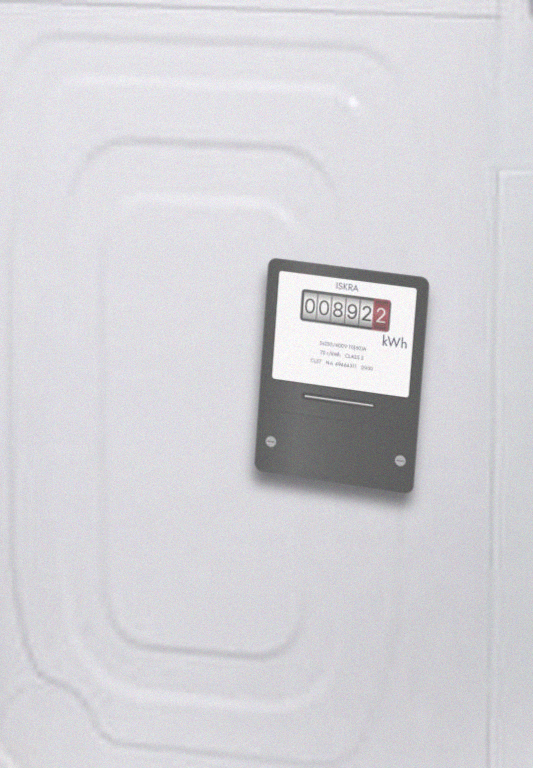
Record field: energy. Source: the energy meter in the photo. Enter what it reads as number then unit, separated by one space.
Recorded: 892.2 kWh
